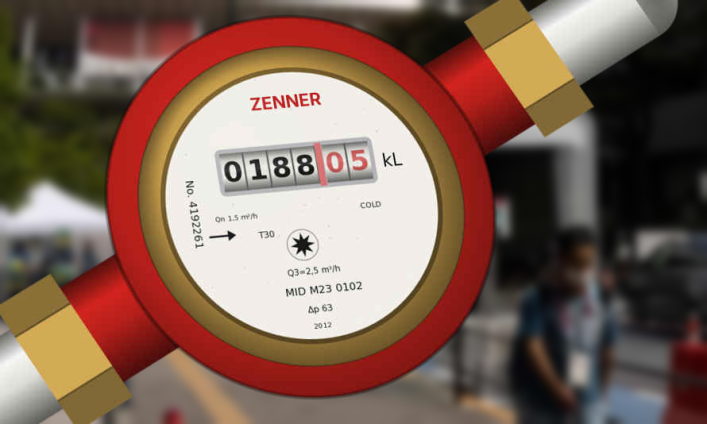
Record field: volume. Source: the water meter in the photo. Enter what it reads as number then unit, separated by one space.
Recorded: 188.05 kL
